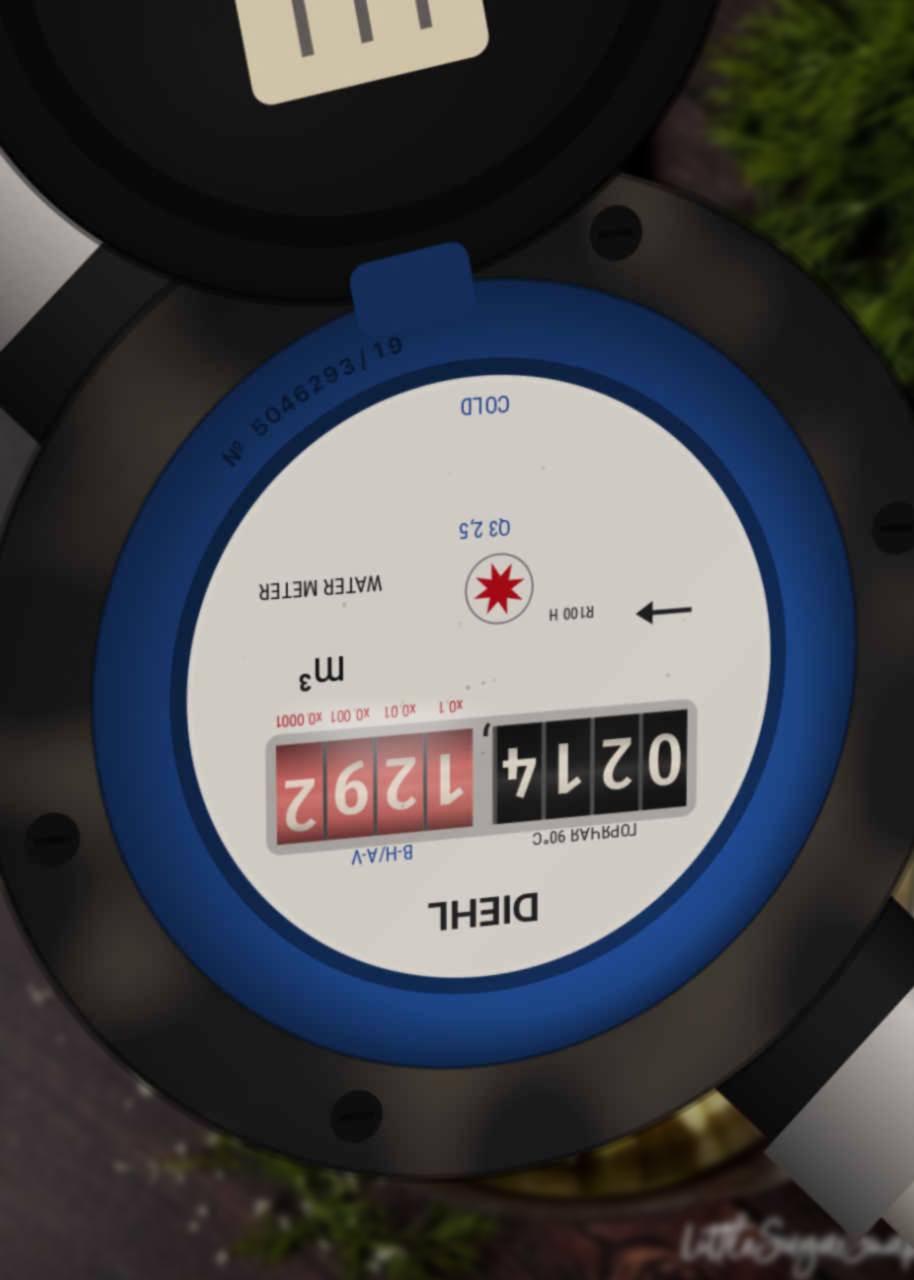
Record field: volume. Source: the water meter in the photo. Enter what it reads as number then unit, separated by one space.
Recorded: 214.1292 m³
